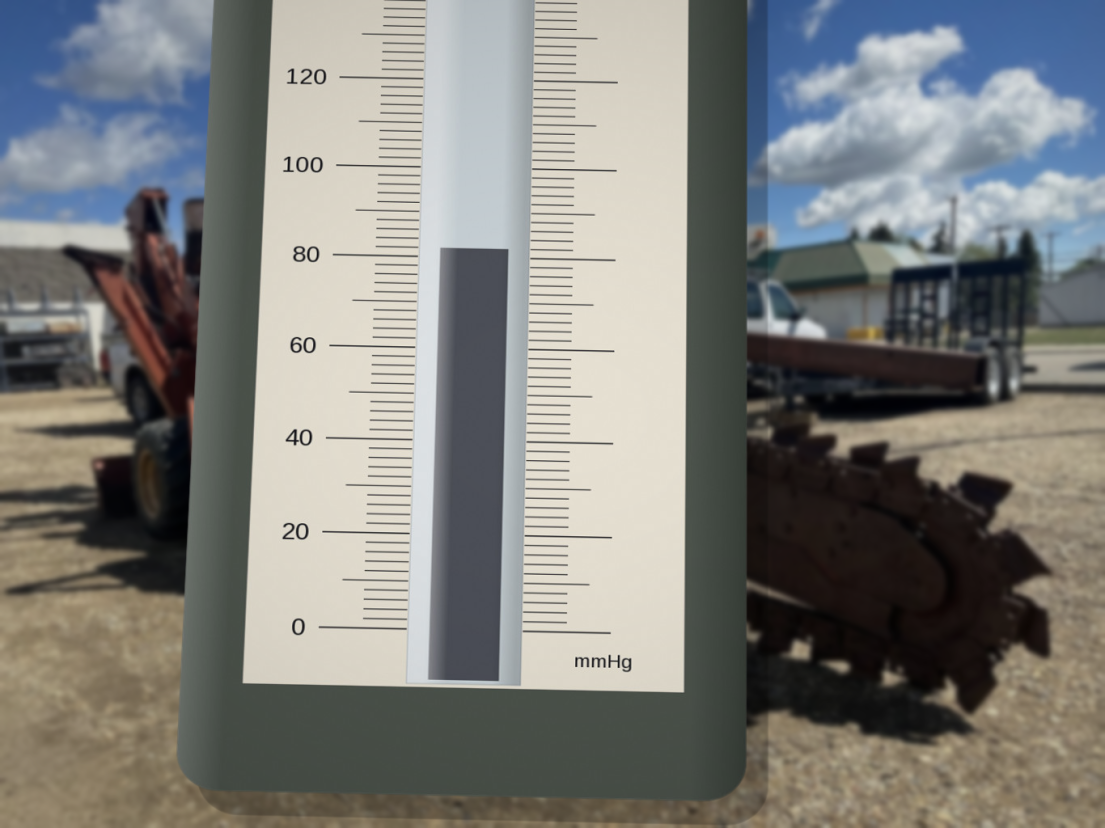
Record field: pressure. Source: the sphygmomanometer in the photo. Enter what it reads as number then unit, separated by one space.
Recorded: 82 mmHg
